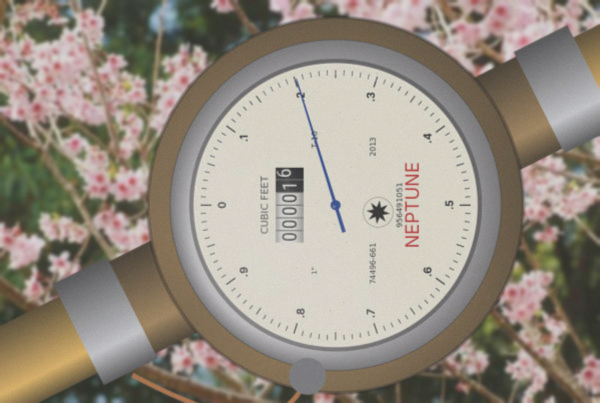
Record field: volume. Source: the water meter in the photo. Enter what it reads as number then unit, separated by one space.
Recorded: 16.20 ft³
